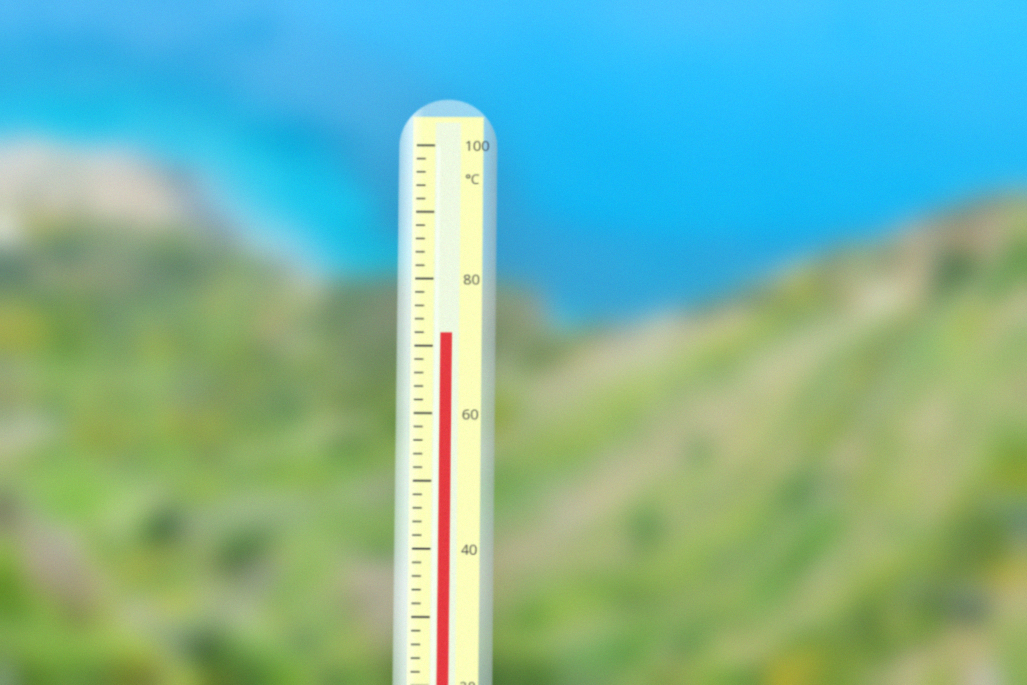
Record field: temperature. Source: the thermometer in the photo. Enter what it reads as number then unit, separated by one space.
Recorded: 72 °C
